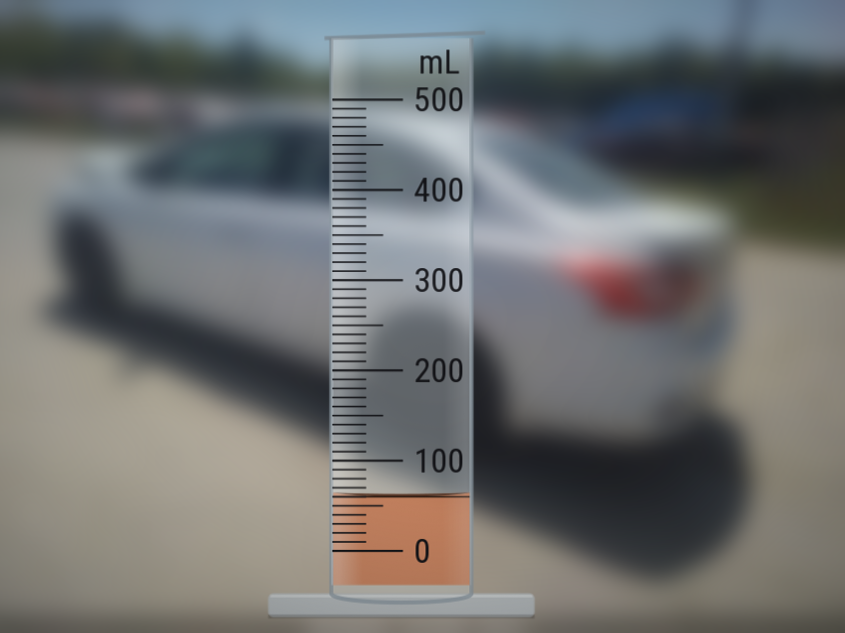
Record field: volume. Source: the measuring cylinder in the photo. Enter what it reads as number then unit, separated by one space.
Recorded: 60 mL
